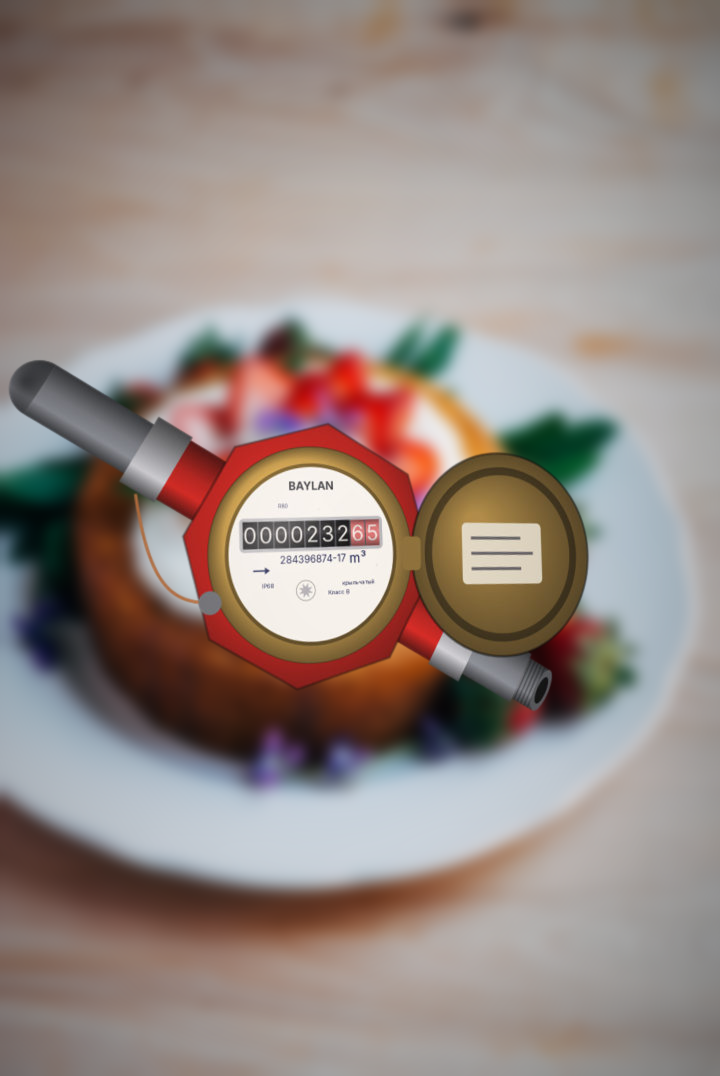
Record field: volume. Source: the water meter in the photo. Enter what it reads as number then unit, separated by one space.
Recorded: 232.65 m³
